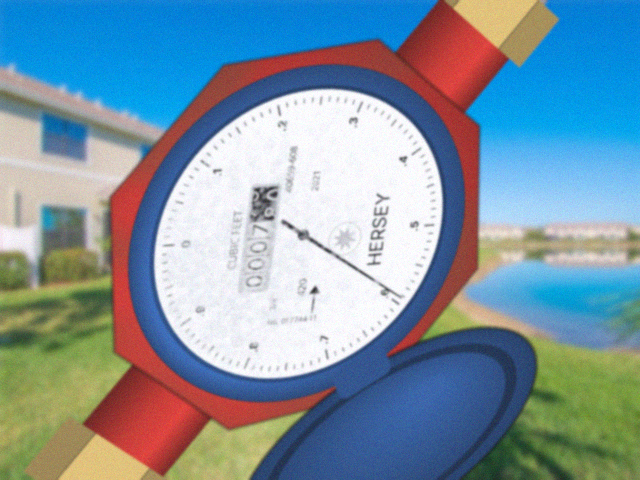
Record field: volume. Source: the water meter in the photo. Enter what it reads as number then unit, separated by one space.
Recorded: 779.59 ft³
